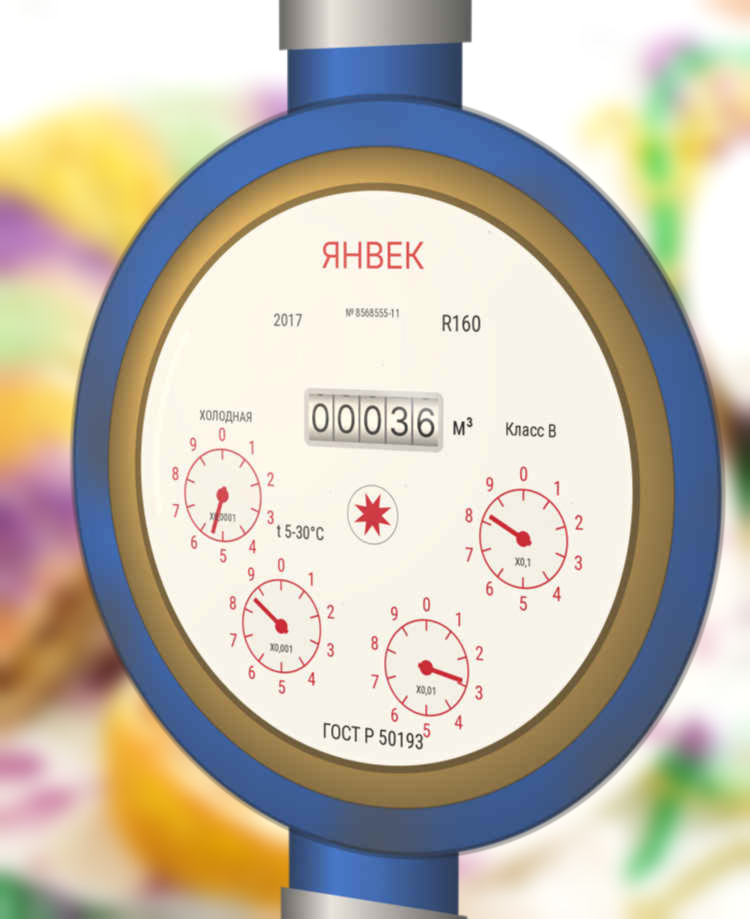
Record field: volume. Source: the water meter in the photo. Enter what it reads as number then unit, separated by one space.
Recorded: 36.8285 m³
